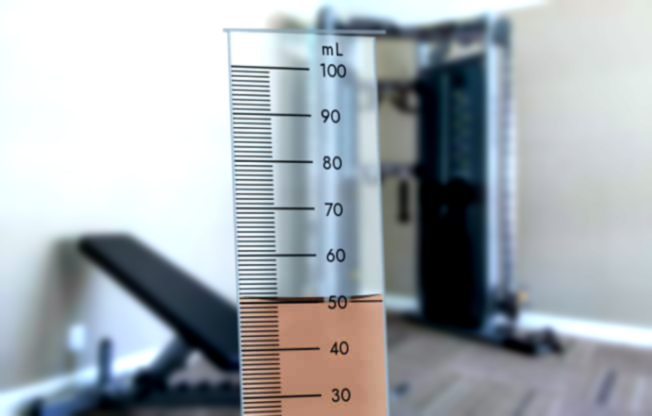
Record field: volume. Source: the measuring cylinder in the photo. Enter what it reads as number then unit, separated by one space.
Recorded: 50 mL
